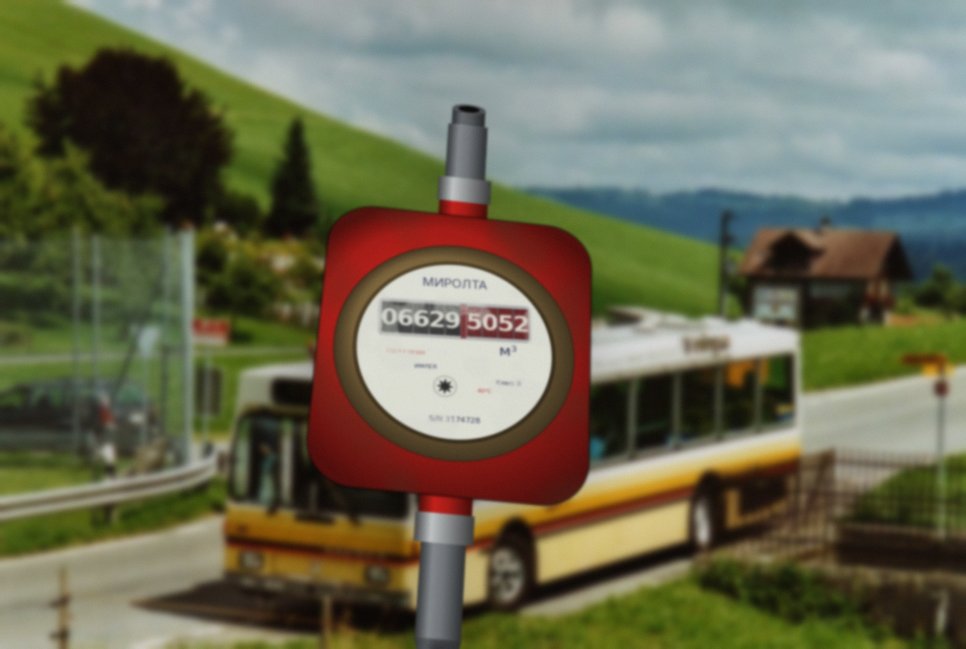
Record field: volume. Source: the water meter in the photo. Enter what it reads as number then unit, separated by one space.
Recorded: 6629.5052 m³
